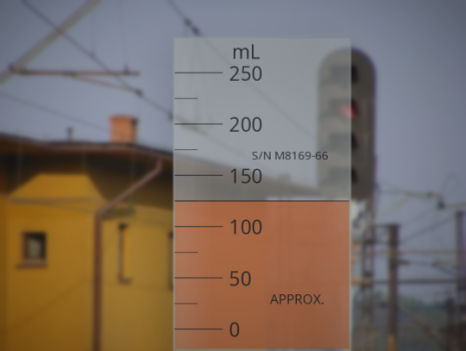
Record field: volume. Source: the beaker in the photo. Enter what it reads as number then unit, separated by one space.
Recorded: 125 mL
